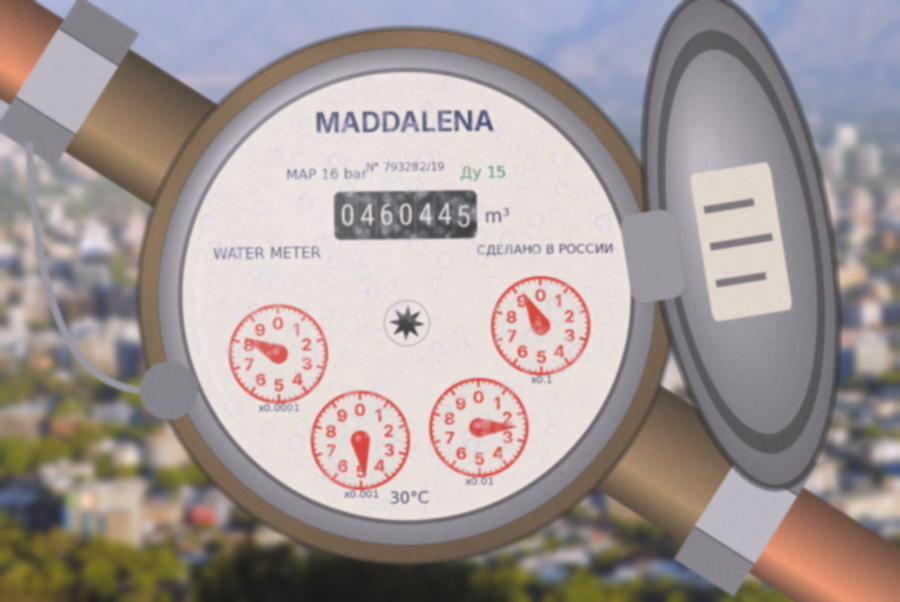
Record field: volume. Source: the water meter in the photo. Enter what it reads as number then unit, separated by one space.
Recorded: 460444.9248 m³
